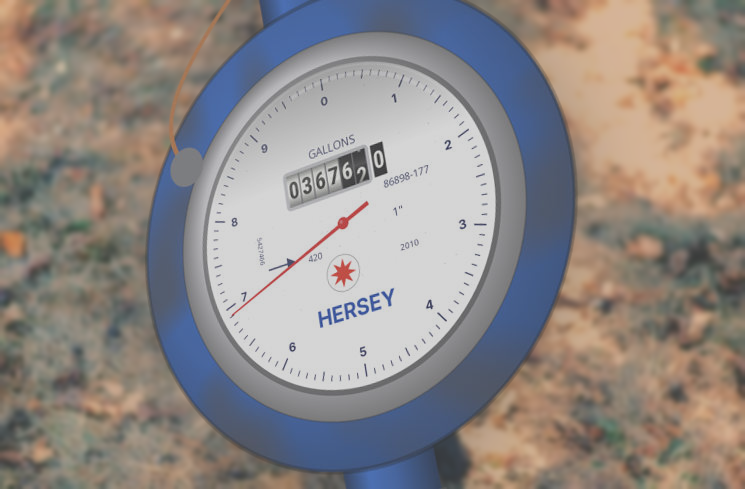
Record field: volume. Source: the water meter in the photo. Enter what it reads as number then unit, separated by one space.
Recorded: 367616.9 gal
